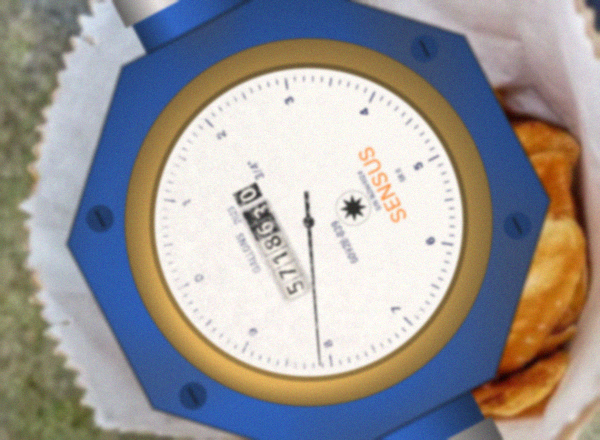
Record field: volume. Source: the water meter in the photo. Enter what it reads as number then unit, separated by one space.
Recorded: 5718628.1 gal
